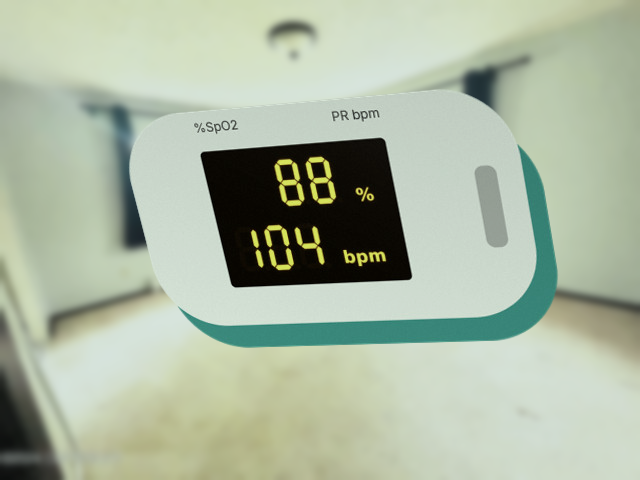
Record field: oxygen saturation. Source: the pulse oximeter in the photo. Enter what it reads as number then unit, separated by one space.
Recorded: 88 %
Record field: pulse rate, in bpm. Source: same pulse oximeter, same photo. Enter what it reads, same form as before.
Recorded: 104 bpm
